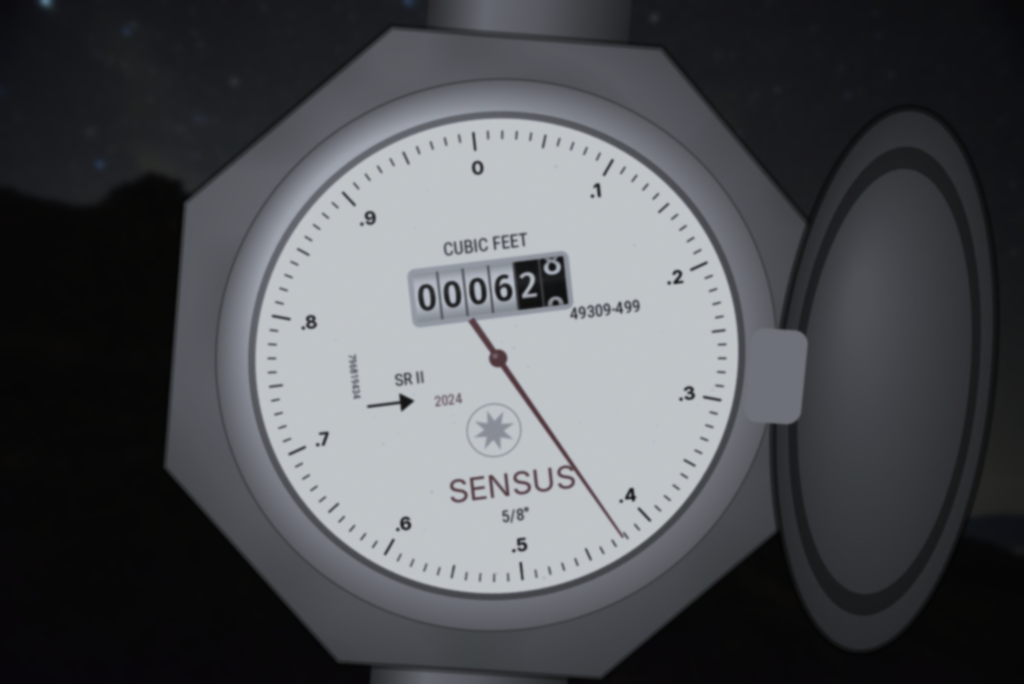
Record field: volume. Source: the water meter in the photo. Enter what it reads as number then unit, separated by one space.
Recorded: 628.42 ft³
